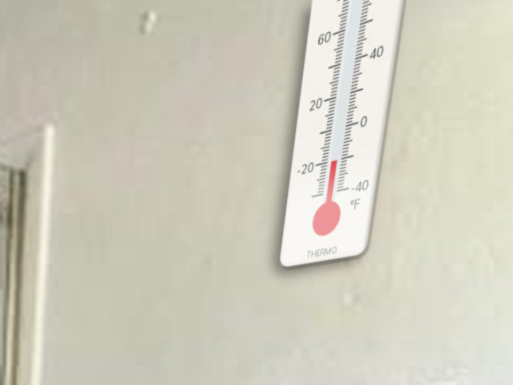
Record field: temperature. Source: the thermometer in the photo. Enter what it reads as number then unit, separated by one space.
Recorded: -20 °F
